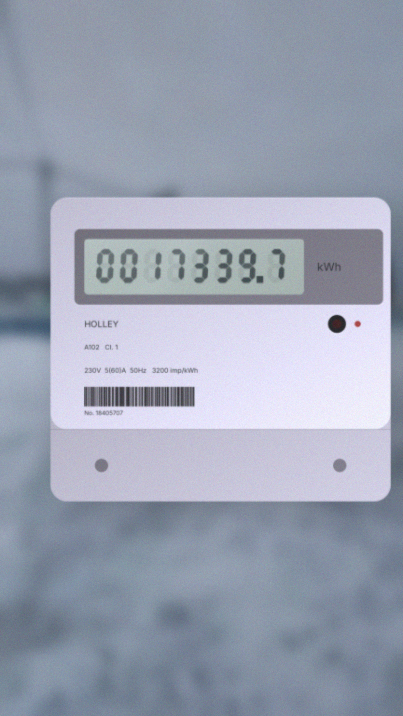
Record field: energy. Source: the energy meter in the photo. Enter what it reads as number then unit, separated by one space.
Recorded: 17339.7 kWh
